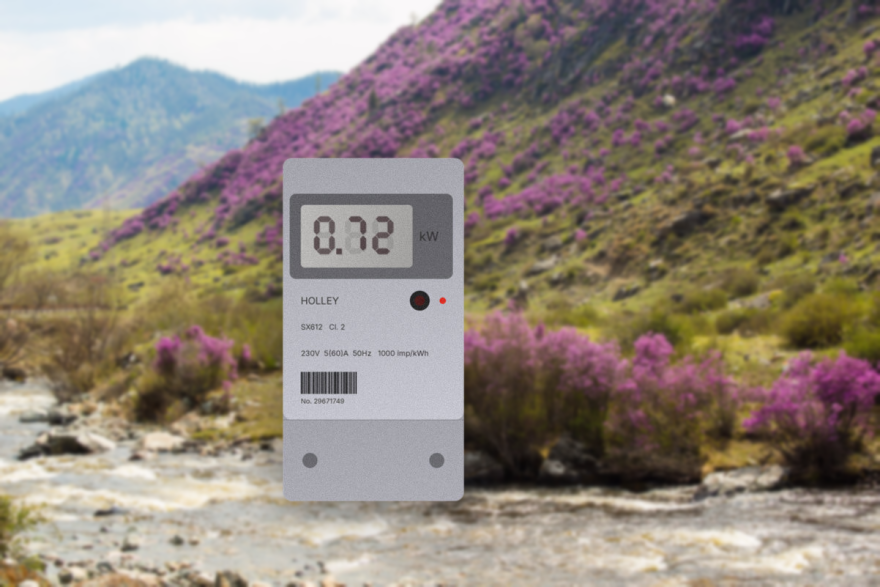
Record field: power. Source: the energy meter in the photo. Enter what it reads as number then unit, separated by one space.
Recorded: 0.72 kW
